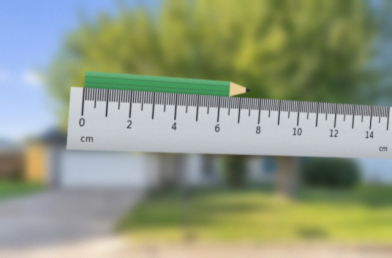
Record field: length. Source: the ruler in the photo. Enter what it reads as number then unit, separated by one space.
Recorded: 7.5 cm
